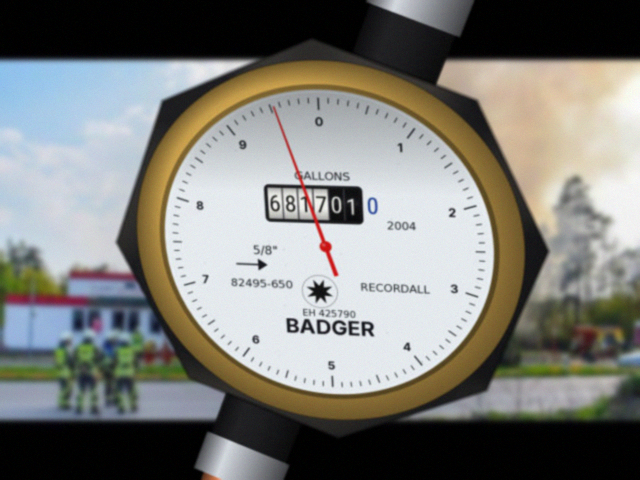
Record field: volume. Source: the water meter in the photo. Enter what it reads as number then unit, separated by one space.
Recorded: 6817009.5 gal
